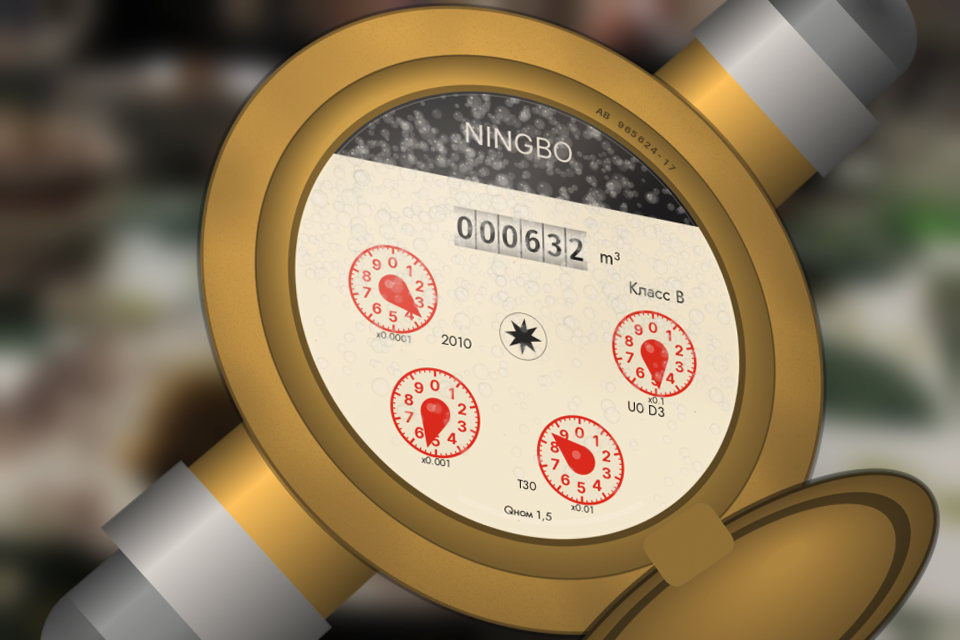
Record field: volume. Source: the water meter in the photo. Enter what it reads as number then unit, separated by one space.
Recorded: 632.4853 m³
